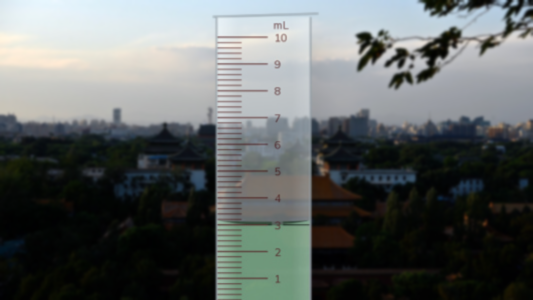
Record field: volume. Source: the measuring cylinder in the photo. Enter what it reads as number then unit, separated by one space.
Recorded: 3 mL
